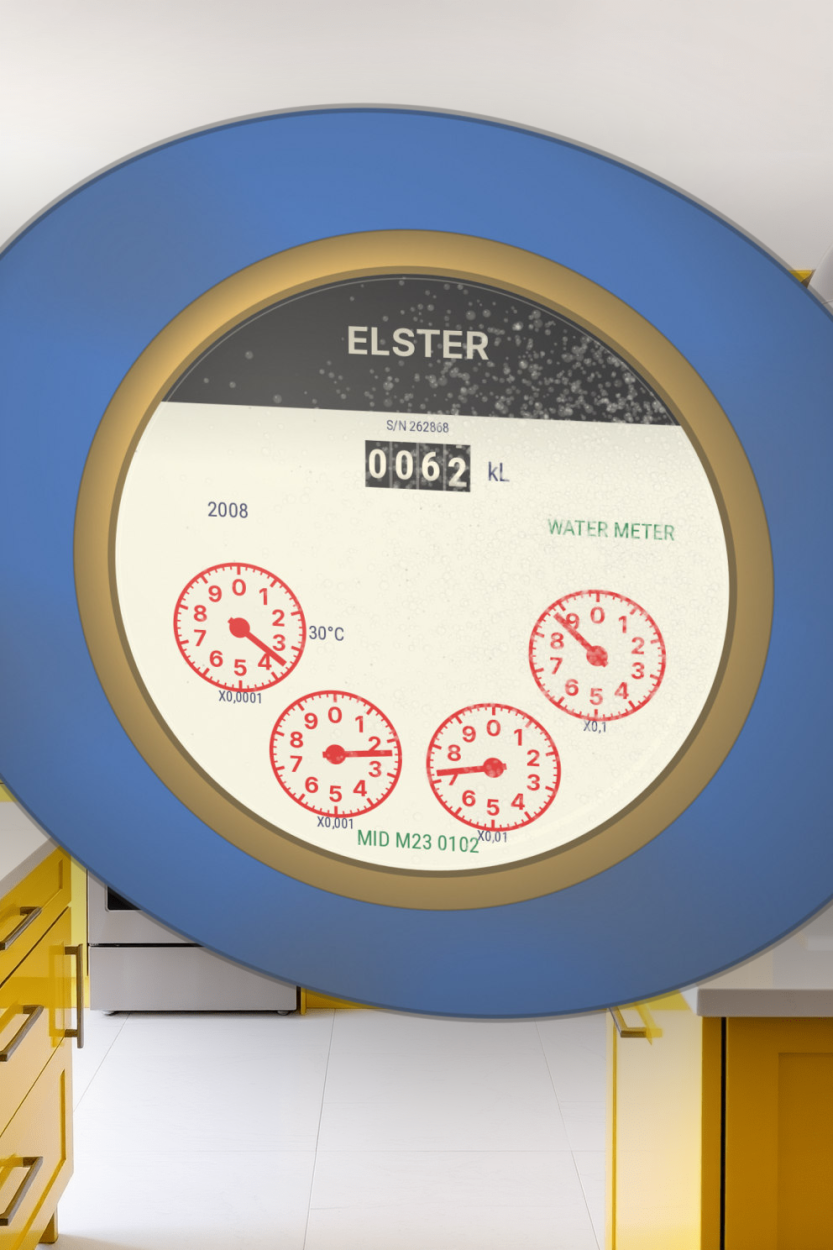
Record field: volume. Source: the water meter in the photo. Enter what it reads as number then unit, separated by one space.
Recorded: 61.8723 kL
